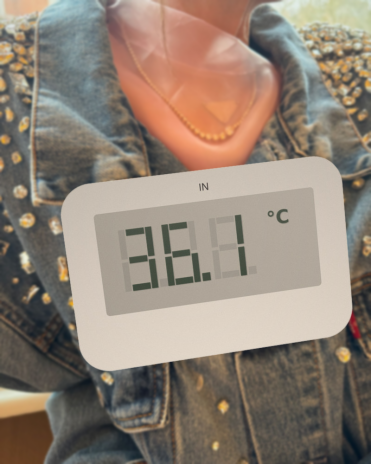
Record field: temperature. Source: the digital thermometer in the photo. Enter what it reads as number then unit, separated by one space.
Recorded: 36.1 °C
